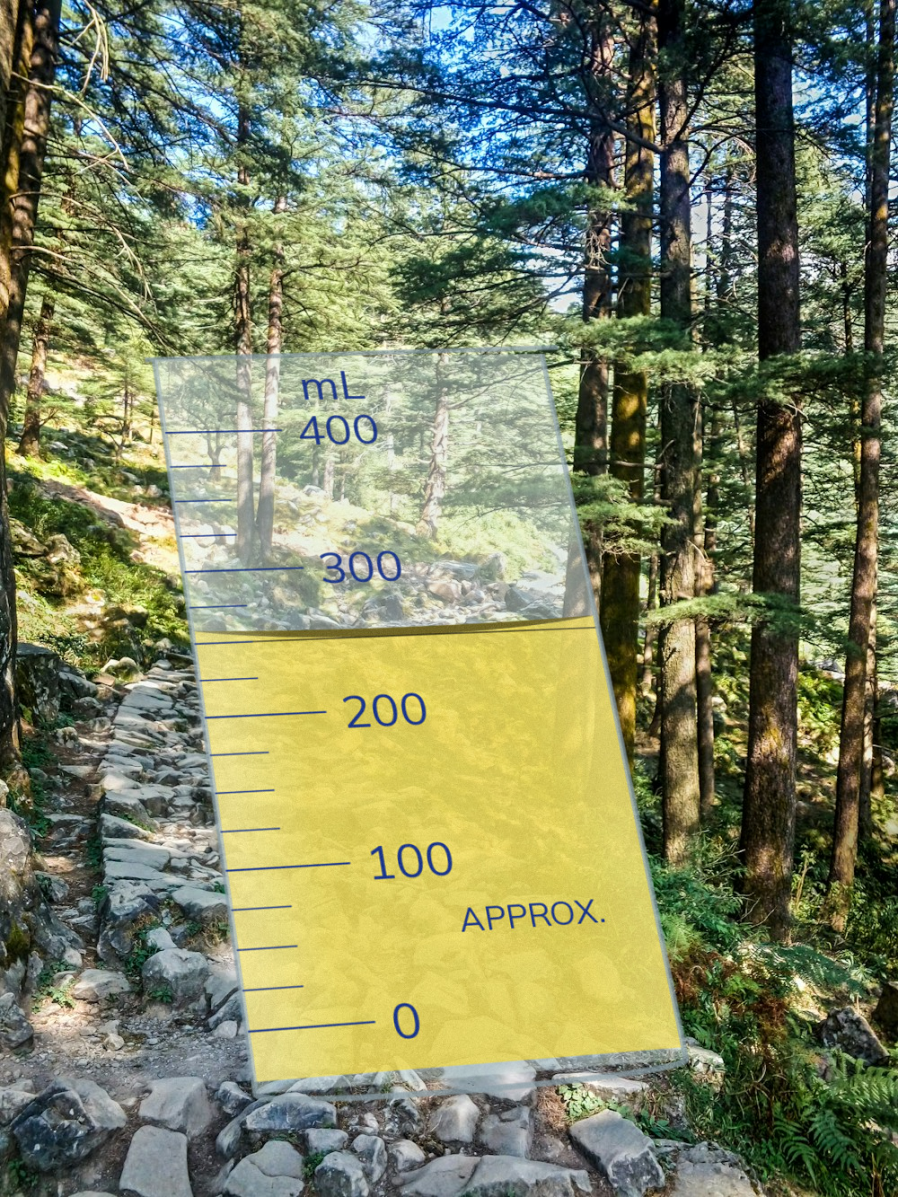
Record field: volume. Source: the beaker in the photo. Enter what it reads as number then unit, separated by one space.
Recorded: 250 mL
